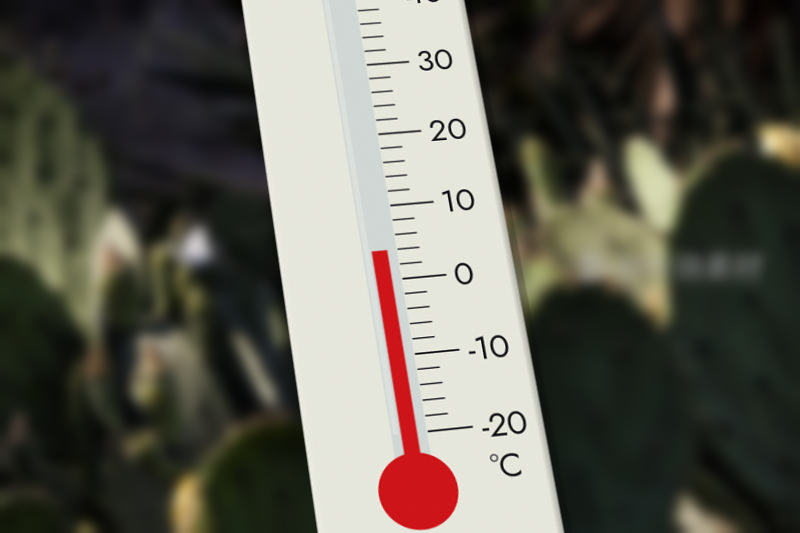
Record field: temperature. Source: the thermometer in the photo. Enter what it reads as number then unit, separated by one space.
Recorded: 4 °C
